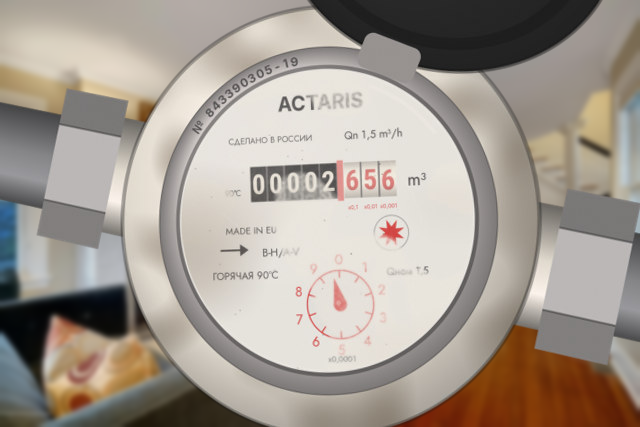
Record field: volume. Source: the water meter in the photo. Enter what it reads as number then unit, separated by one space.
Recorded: 2.6559 m³
